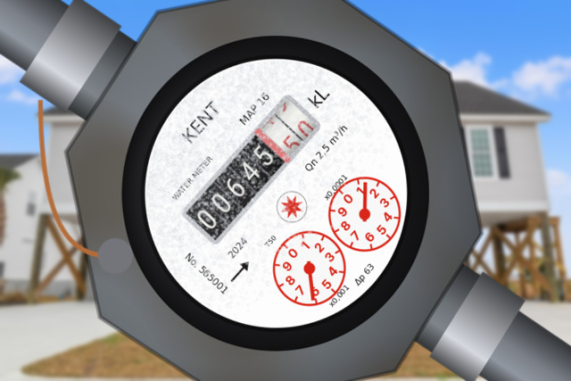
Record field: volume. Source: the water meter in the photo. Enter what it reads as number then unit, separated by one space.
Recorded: 645.4961 kL
